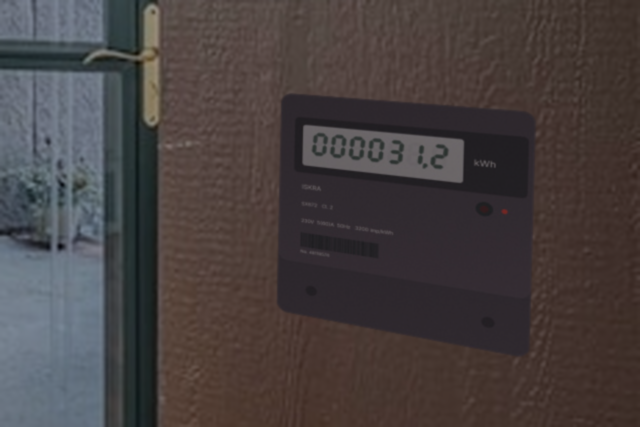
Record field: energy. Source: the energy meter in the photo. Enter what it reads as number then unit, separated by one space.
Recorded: 31.2 kWh
